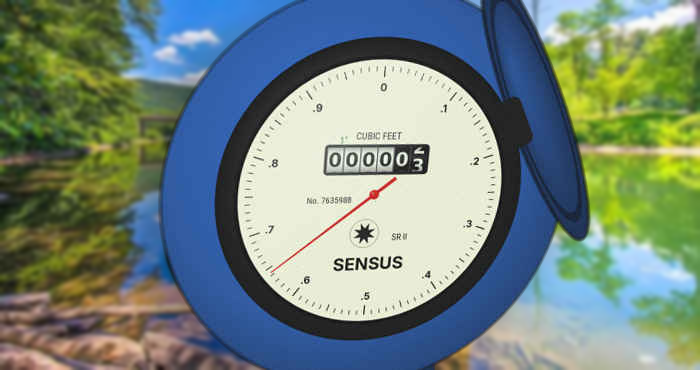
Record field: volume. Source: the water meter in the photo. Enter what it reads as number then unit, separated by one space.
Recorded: 2.64 ft³
